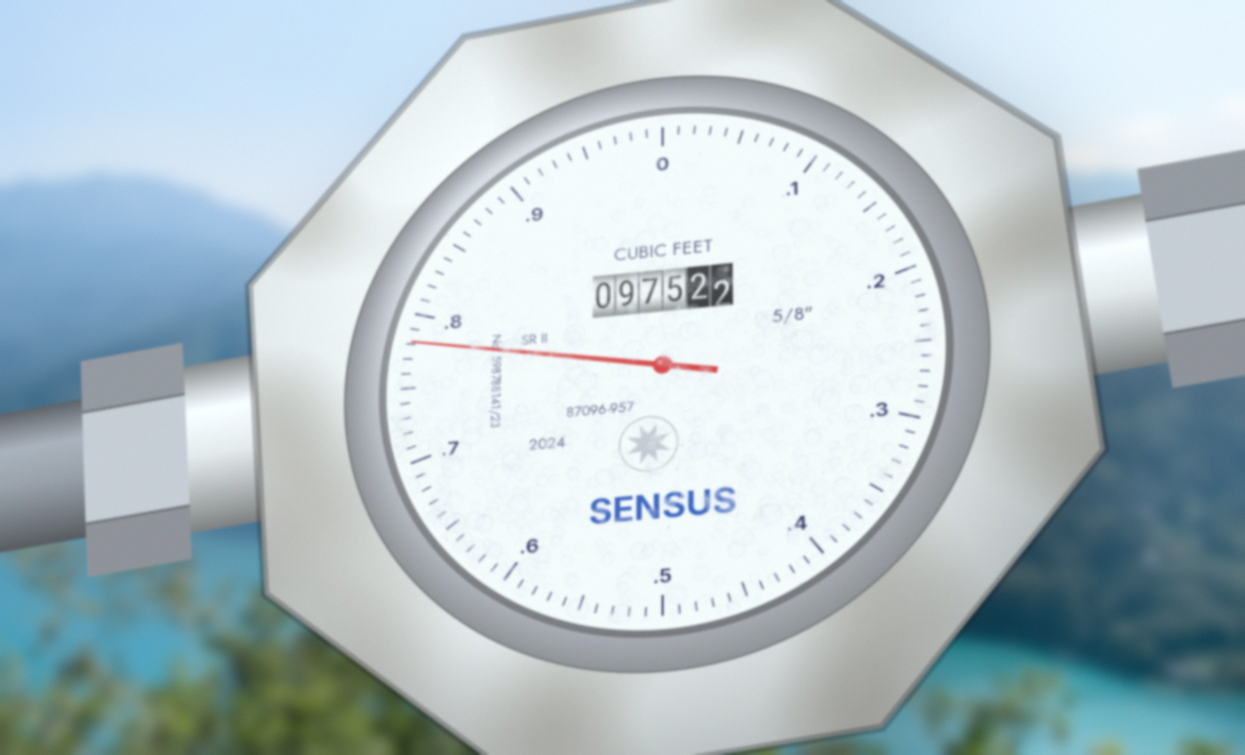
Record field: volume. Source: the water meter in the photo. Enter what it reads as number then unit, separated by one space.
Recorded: 97521.78 ft³
